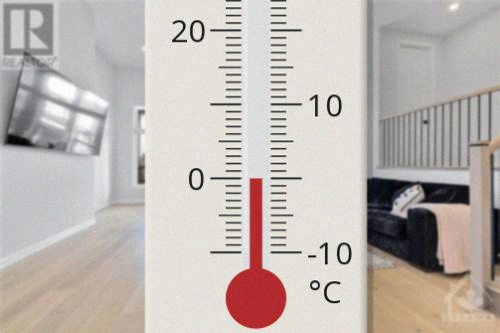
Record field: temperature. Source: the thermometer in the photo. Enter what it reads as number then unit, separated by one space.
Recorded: 0 °C
